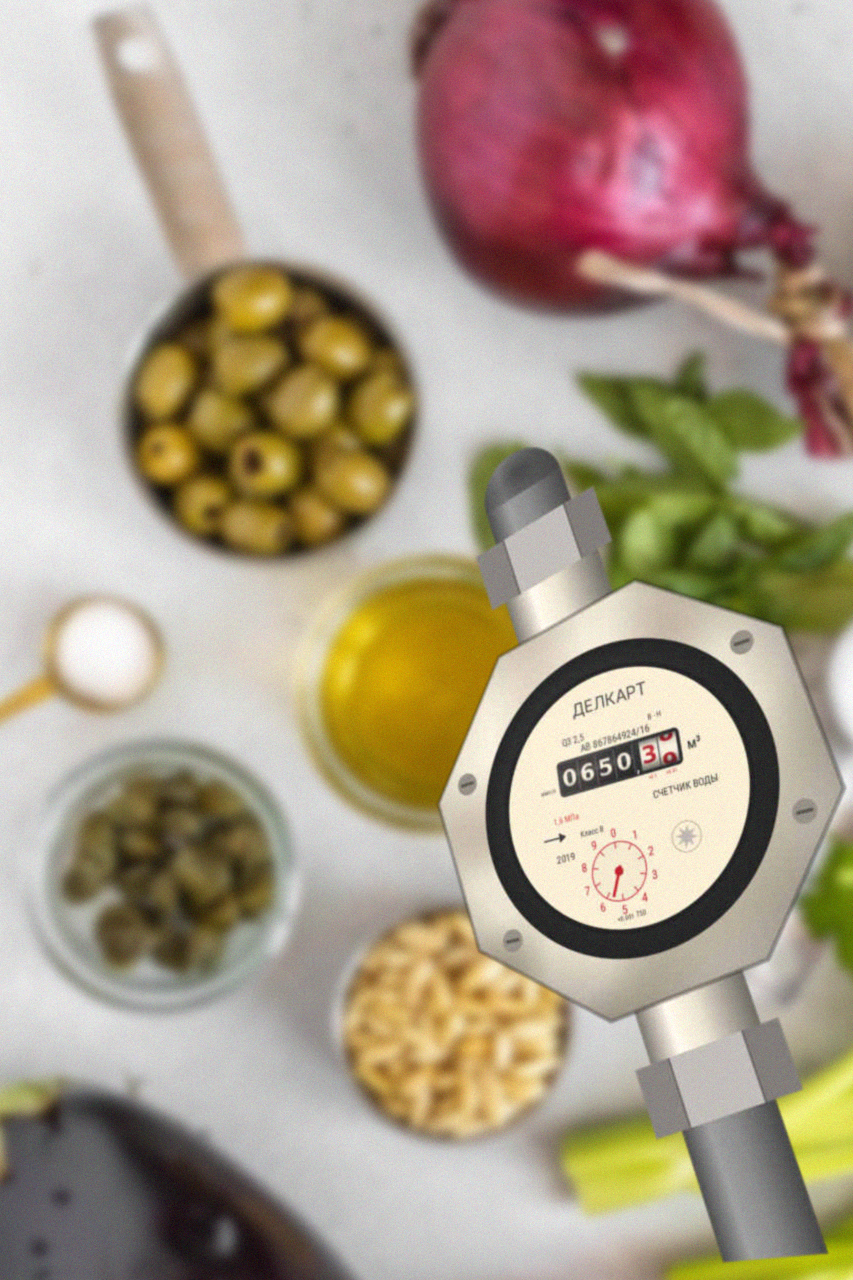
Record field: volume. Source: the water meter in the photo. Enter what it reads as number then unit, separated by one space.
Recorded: 650.385 m³
